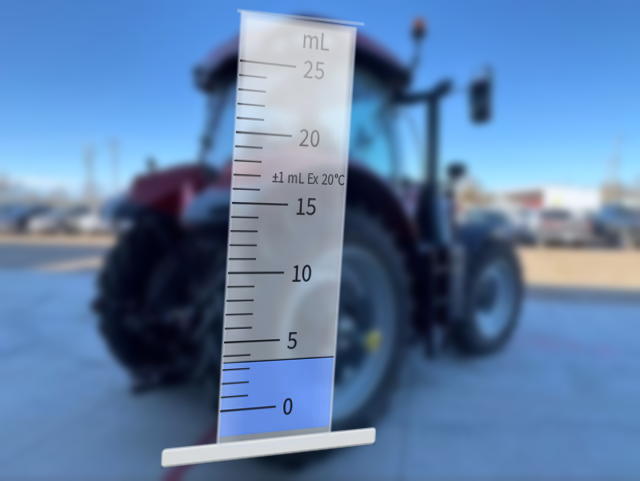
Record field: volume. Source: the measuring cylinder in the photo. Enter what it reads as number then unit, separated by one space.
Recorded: 3.5 mL
